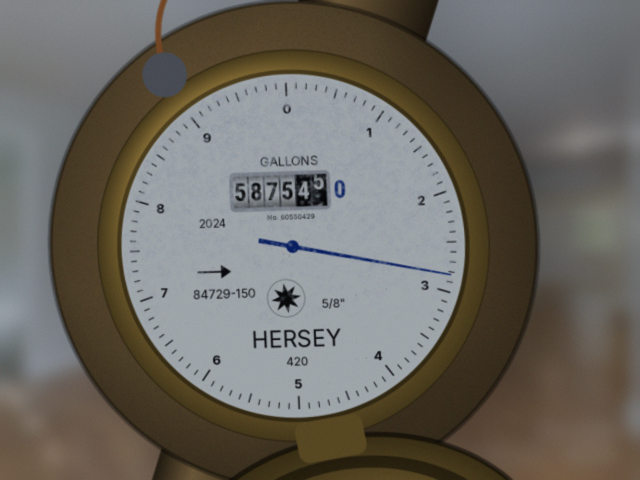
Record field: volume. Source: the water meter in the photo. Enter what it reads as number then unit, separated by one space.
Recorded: 5875452.8 gal
